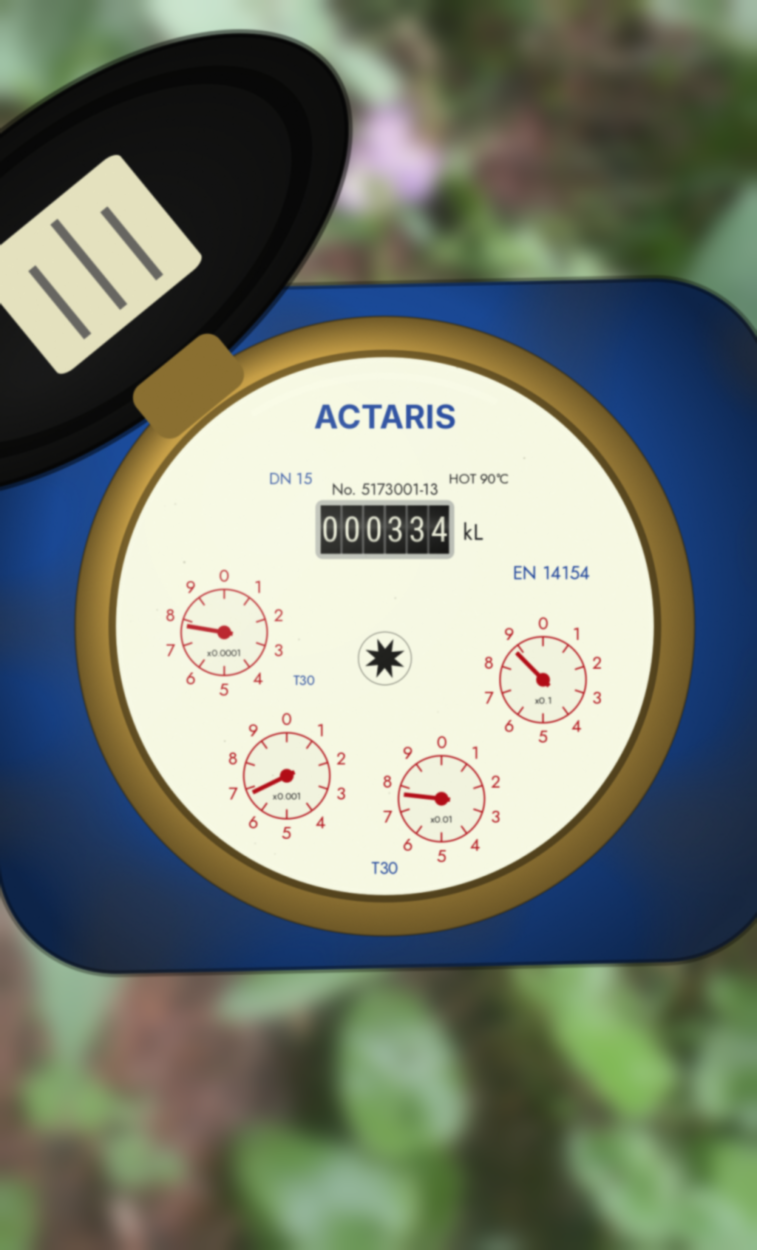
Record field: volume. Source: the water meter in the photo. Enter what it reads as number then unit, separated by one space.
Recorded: 334.8767 kL
